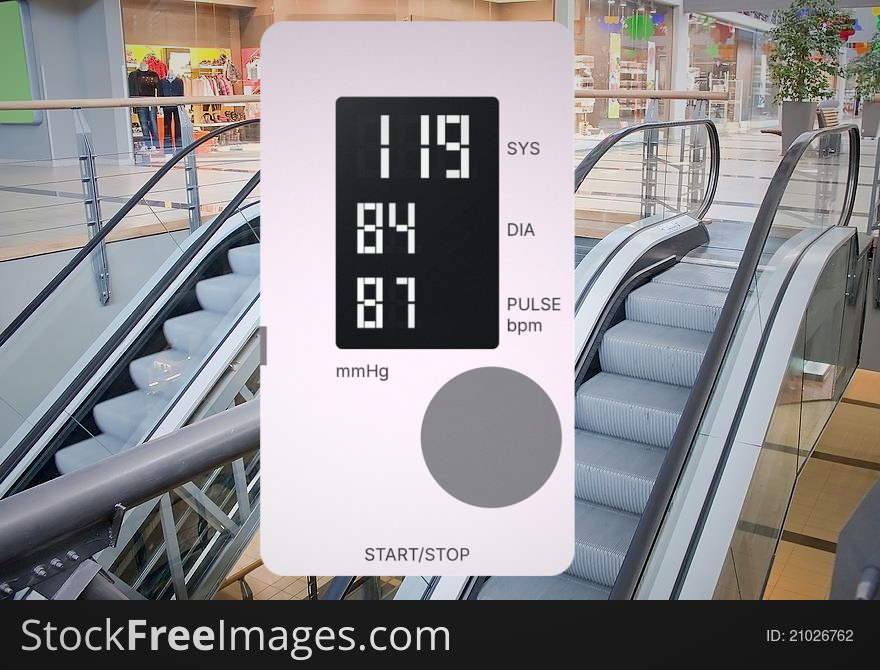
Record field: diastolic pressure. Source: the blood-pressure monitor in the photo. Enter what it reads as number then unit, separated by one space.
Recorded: 84 mmHg
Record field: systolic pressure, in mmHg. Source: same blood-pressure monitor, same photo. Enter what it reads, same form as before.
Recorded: 119 mmHg
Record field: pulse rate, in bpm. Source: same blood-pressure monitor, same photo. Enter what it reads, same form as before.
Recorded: 87 bpm
